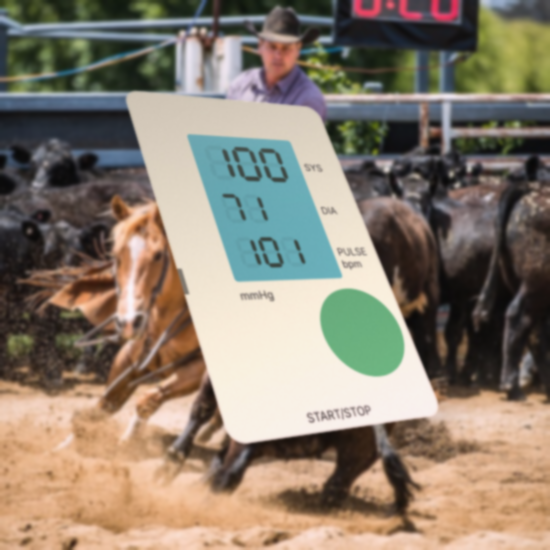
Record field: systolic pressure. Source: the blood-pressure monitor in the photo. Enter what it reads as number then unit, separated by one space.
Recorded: 100 mmHg
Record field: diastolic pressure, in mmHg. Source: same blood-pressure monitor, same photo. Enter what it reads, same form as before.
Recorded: 71 mmHg
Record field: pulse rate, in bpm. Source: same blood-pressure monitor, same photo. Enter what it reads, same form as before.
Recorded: 101 bpm
